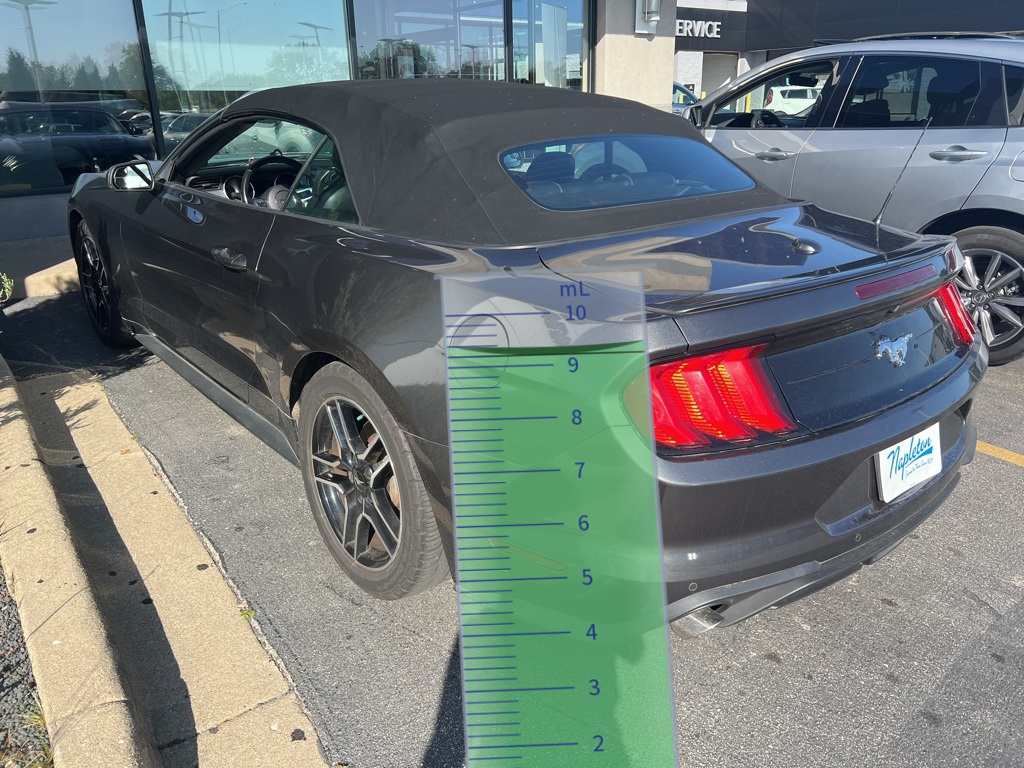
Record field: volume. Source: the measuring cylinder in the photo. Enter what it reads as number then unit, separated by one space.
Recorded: 9.2 mL
